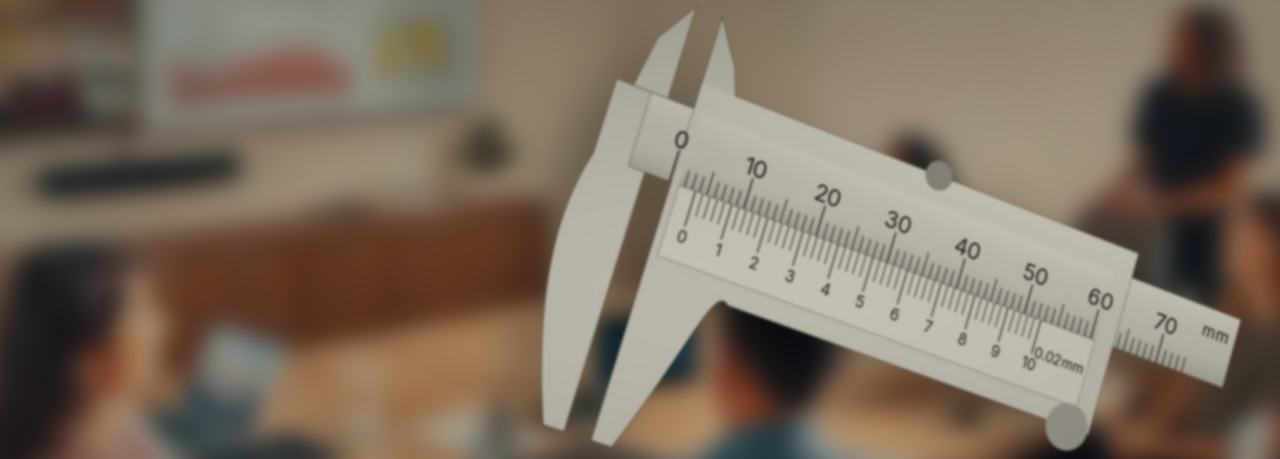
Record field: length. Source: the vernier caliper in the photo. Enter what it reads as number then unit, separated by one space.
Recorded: 3.5 mm
